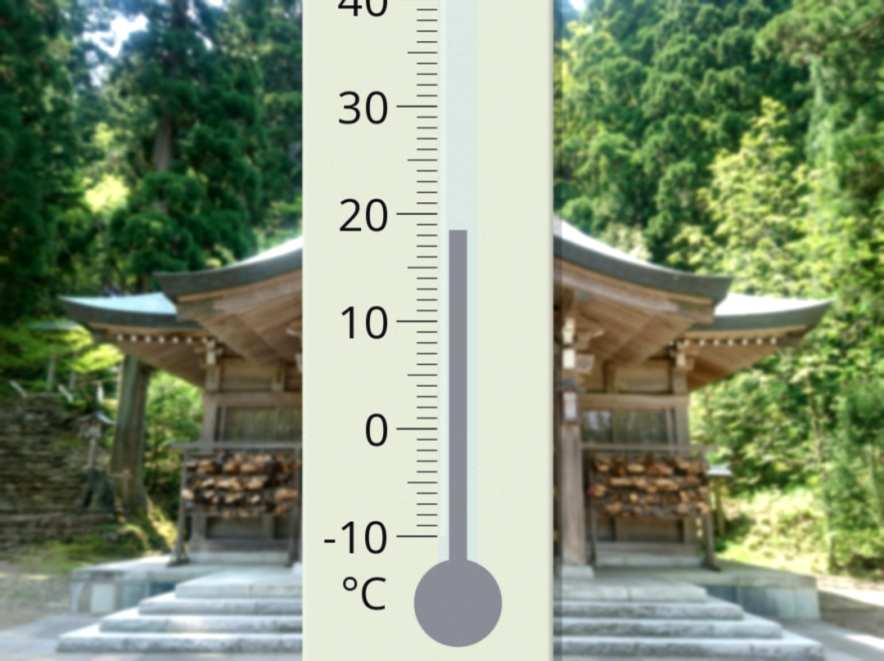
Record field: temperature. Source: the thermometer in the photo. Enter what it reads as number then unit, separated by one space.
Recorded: 18.5 °C
